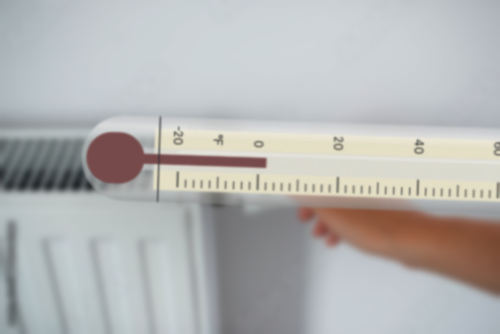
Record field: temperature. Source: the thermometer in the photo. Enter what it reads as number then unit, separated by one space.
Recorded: 2 °F
